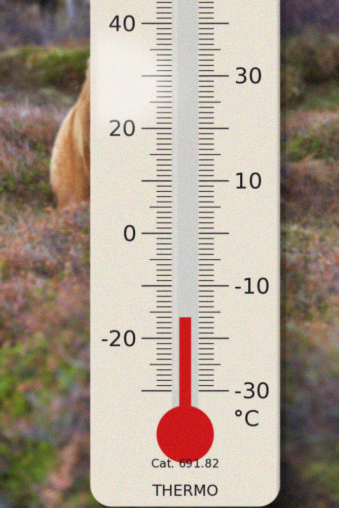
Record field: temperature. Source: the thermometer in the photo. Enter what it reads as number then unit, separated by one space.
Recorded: -16 °C
